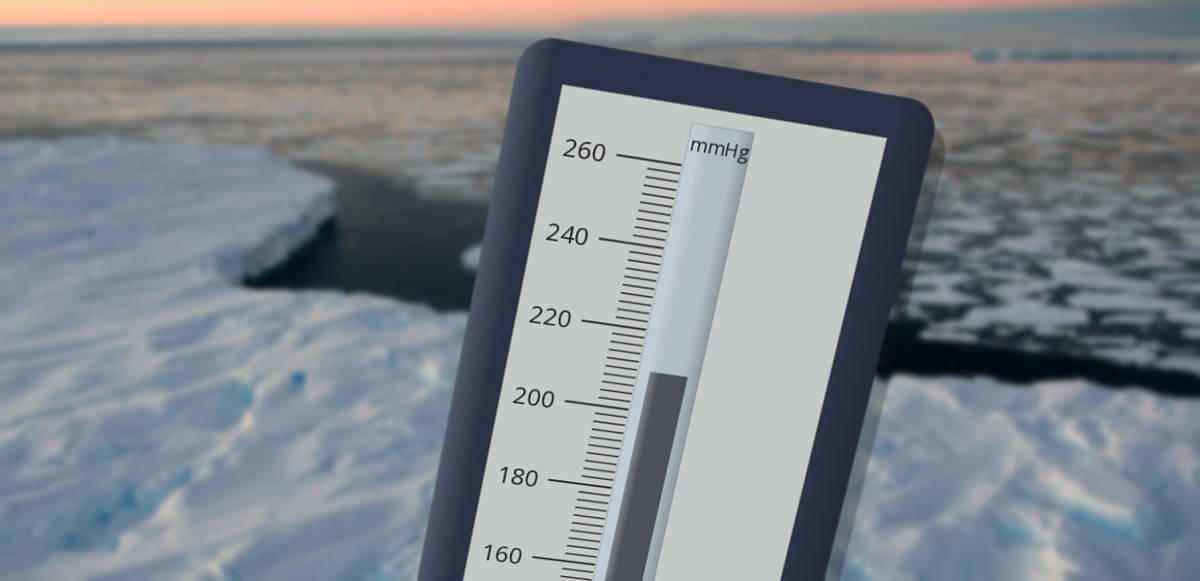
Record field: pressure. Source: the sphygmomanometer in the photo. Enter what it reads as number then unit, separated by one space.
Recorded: 210 mmHg
